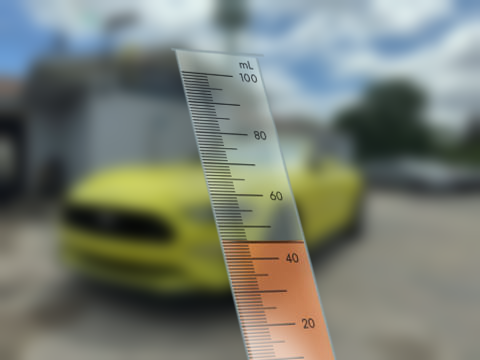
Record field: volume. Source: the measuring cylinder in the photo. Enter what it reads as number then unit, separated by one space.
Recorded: 45 mL
